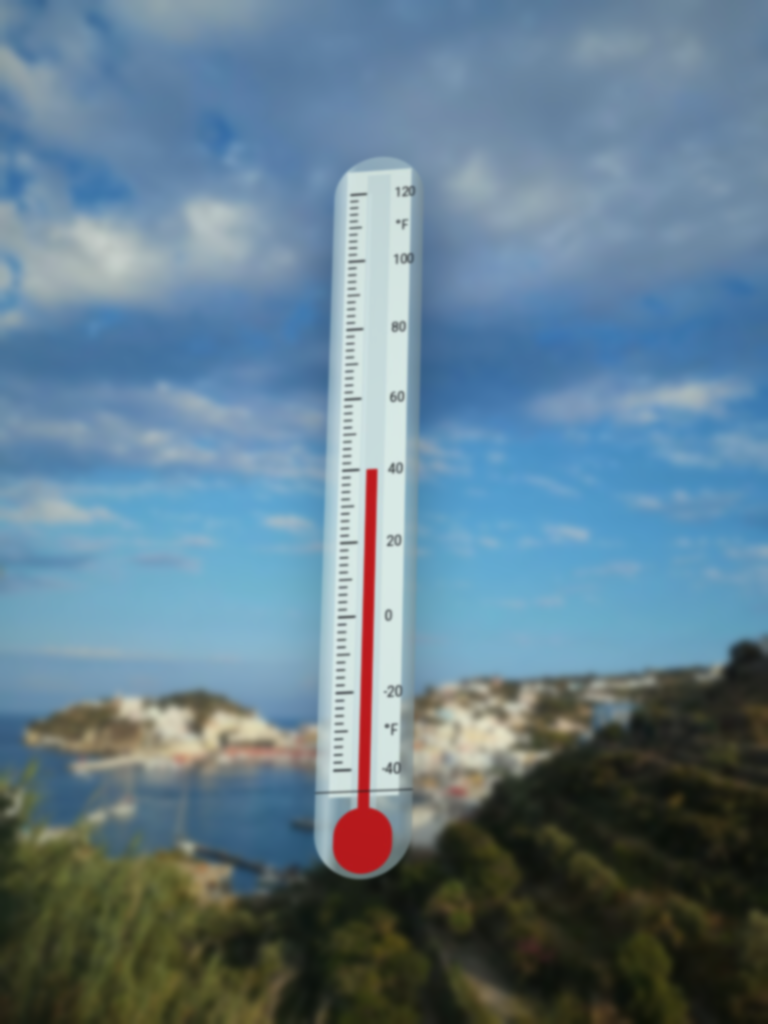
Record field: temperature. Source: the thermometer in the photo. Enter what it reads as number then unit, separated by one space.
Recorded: 40 °F
